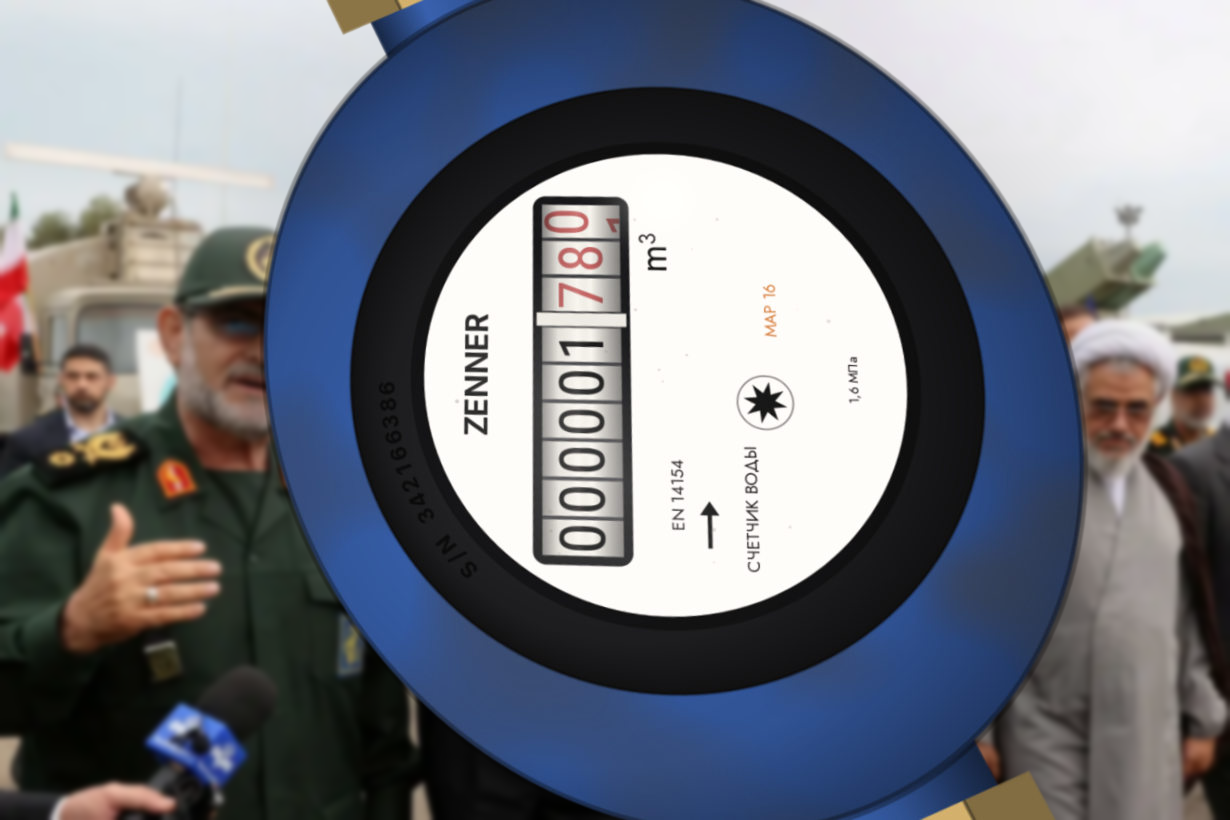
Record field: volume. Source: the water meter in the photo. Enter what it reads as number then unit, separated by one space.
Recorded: 1.780 m³
